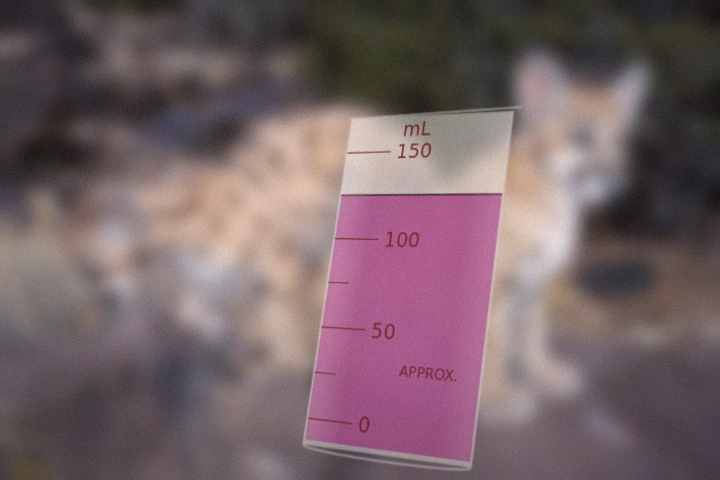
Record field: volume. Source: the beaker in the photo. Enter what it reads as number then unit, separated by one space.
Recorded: 125 mL
